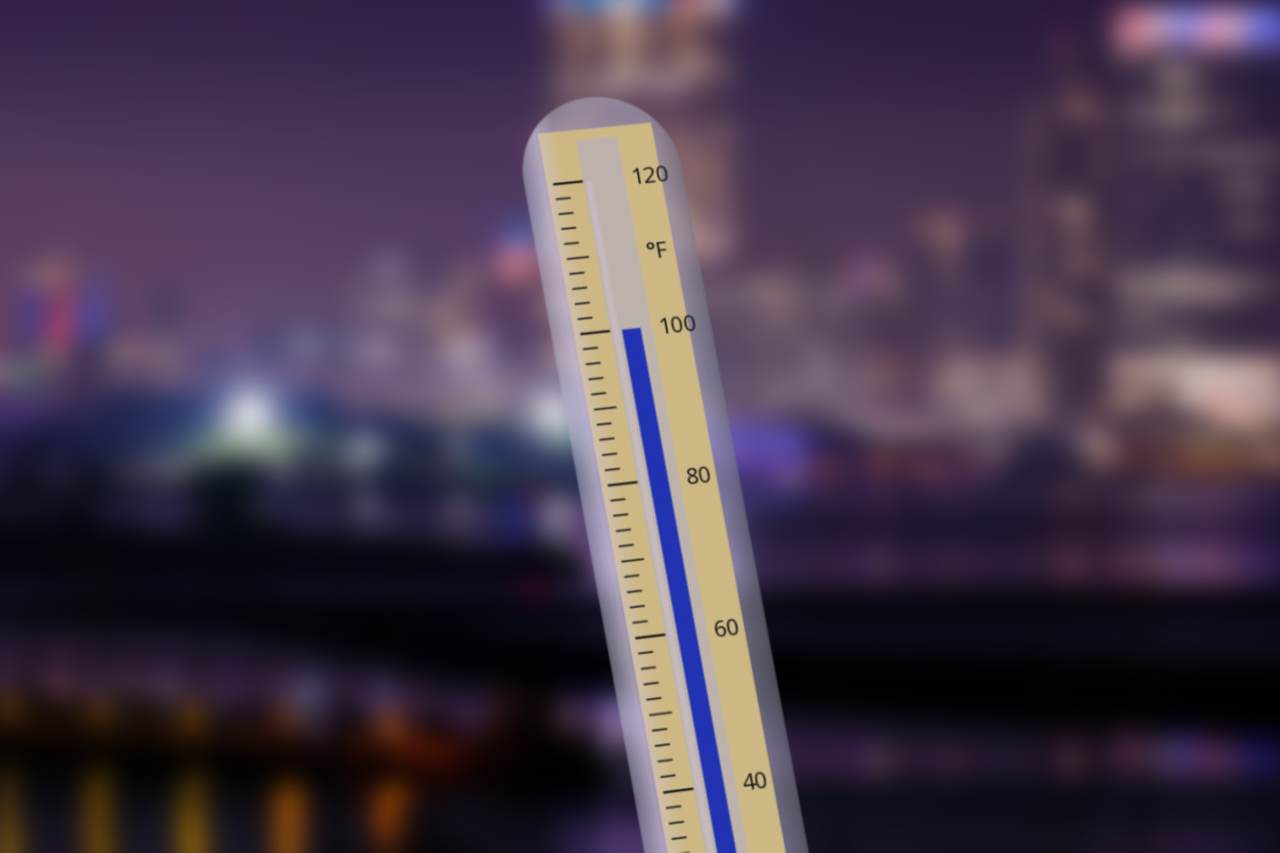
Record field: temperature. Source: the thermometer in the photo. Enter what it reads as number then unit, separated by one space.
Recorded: 100 °F
